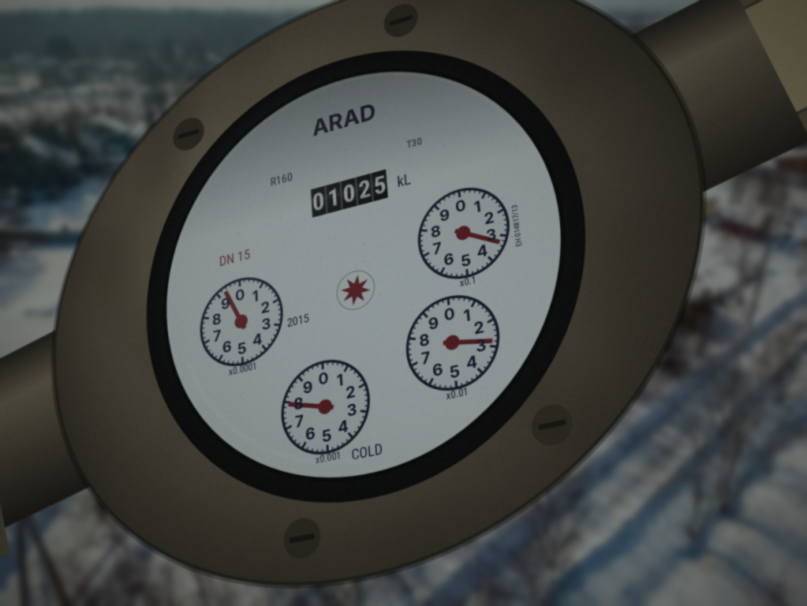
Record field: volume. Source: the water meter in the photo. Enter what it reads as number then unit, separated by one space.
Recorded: 1025.3279 kL
